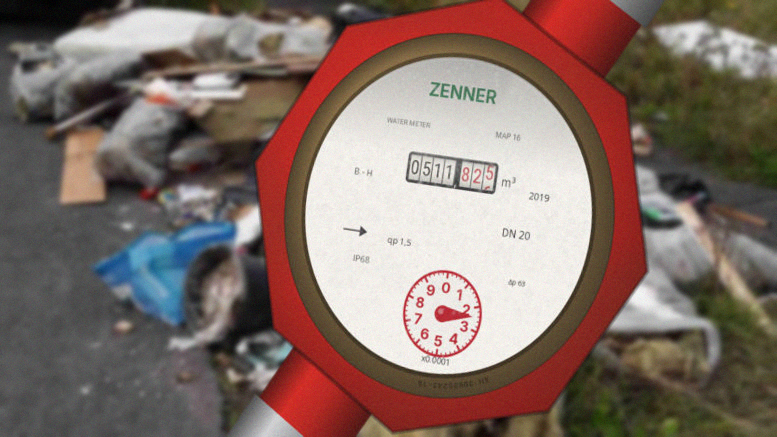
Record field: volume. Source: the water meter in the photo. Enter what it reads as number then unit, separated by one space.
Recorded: 511.8252 m³
